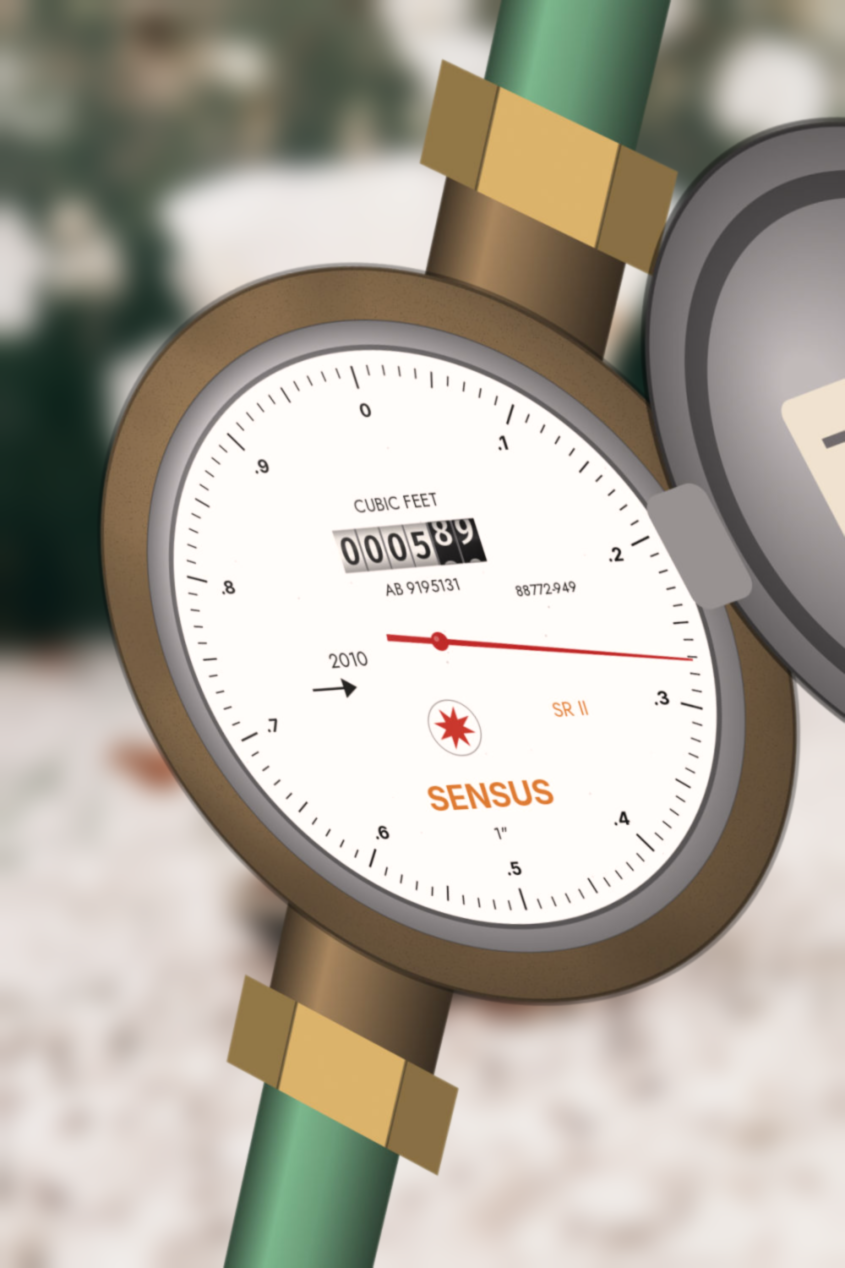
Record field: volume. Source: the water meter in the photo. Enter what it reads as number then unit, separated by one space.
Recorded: 589.27 ft³
